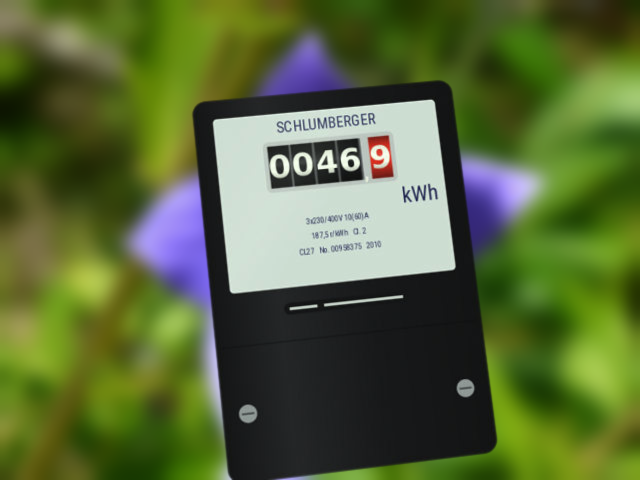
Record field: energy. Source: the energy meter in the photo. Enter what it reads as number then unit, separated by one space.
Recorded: 46.9 kWh
